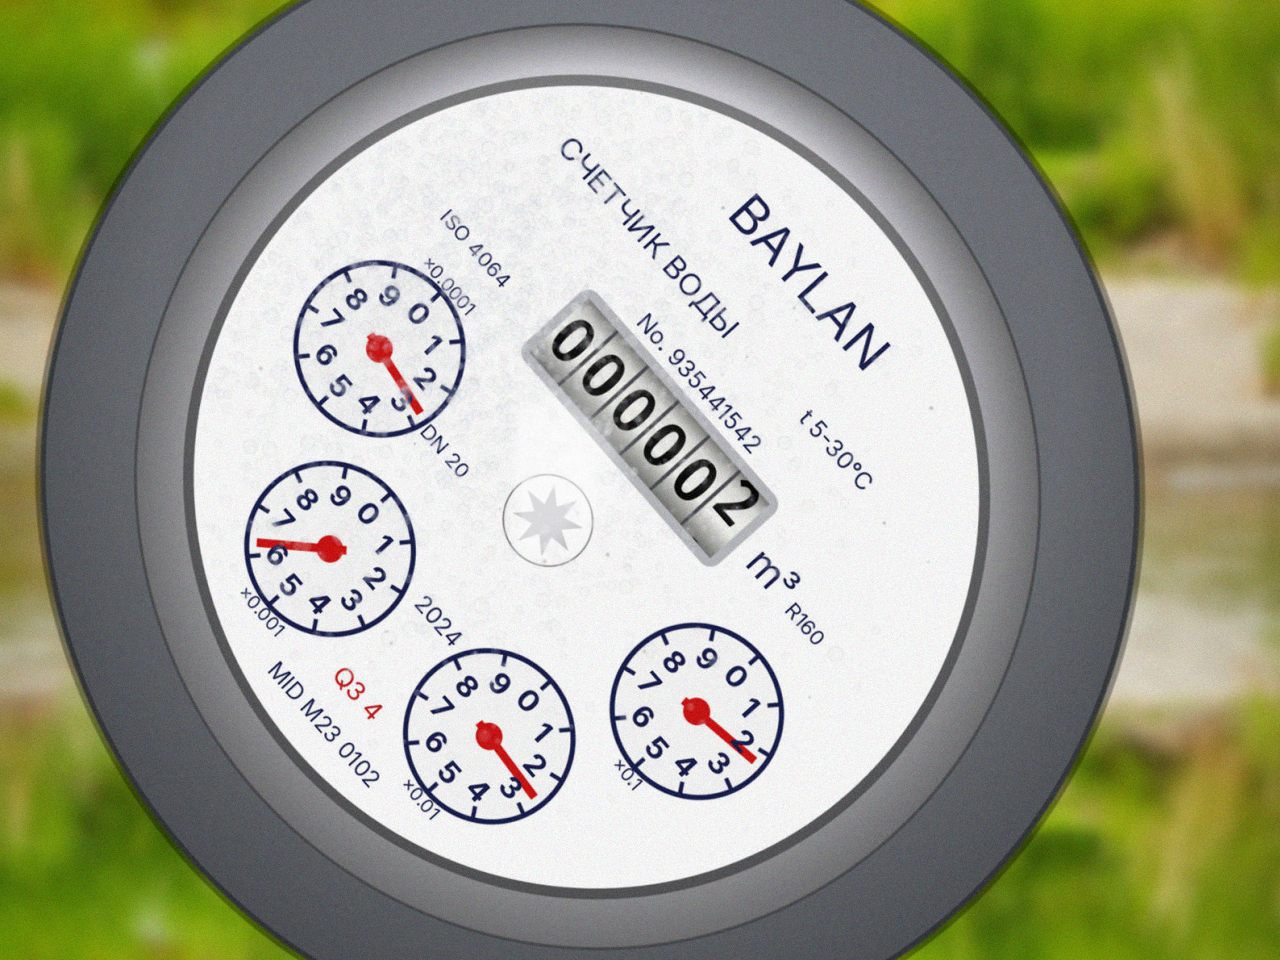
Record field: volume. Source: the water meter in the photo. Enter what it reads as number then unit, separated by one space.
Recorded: 2.2262 m³
